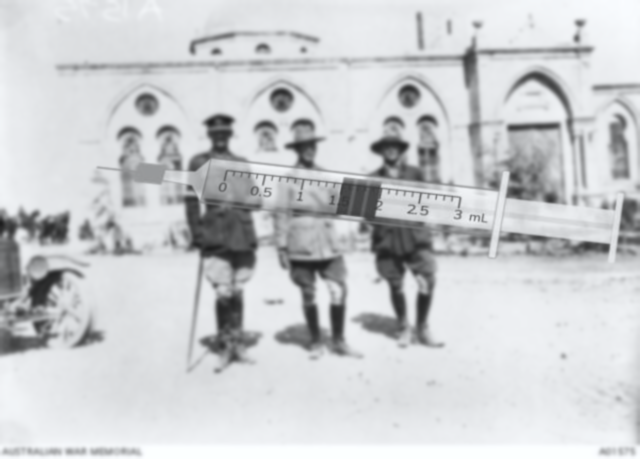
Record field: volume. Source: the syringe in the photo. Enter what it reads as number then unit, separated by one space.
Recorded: 1.5 mL
